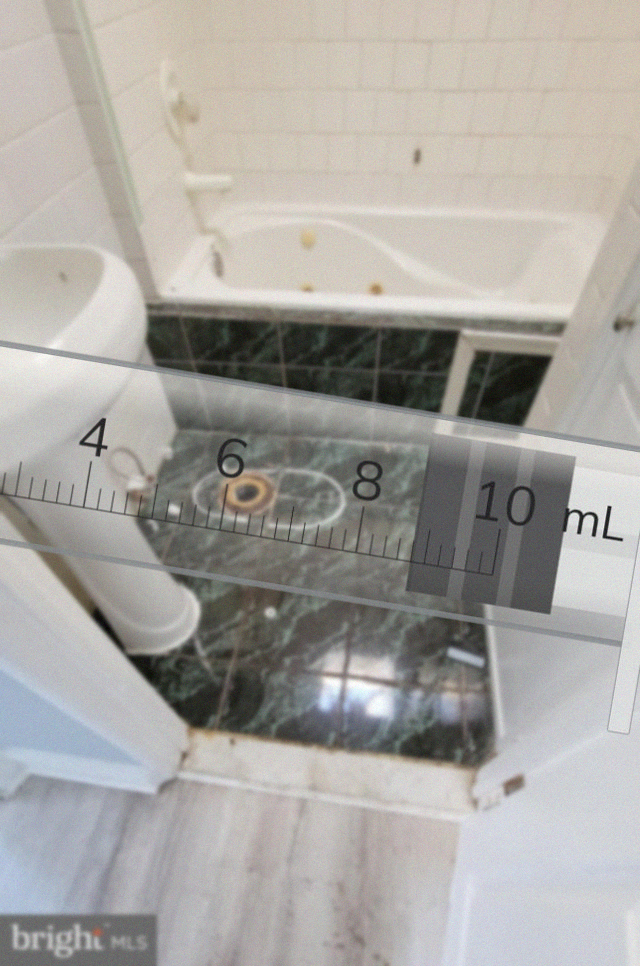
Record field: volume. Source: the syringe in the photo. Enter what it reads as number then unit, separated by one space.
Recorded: 8.8 mL
